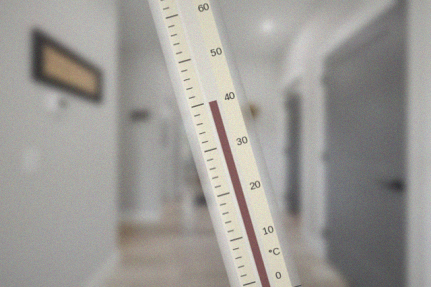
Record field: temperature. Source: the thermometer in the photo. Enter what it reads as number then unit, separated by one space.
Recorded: 40 °C
